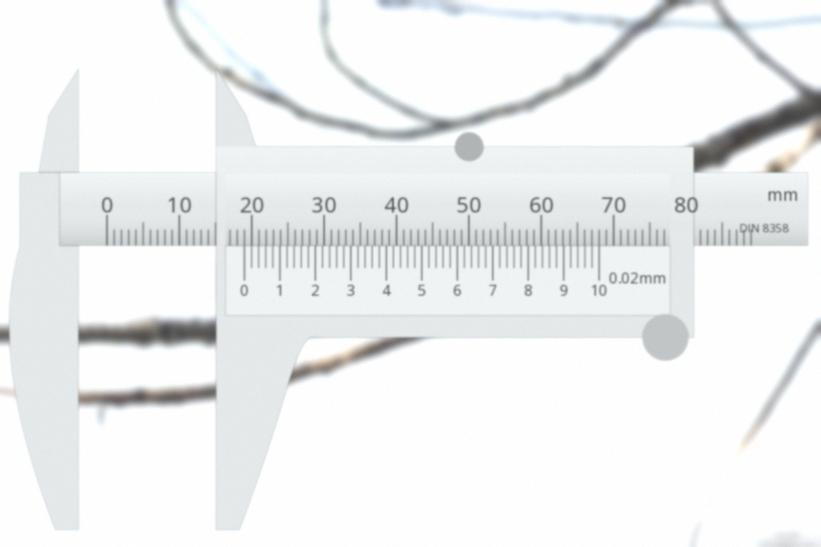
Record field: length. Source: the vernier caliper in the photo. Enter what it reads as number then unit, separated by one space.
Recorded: 19.0 mm
